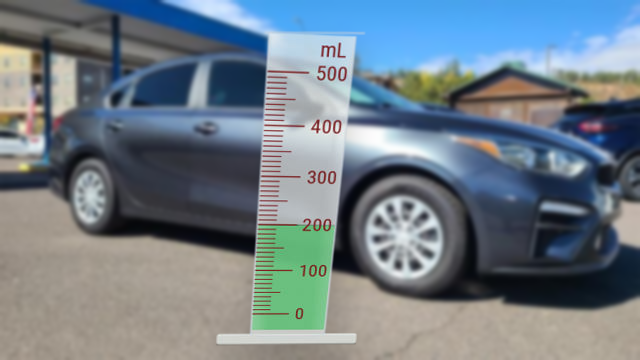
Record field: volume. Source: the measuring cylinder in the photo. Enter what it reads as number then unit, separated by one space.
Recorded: 200 mL
